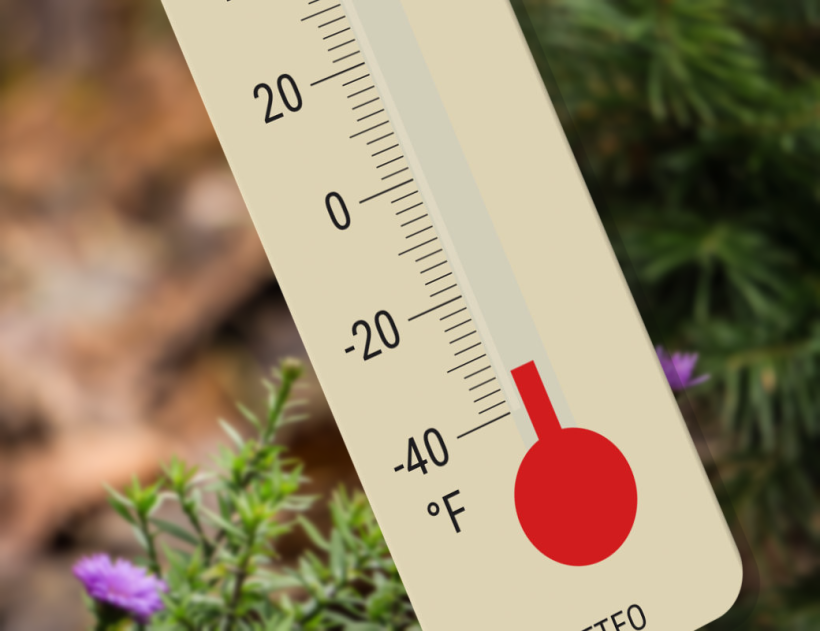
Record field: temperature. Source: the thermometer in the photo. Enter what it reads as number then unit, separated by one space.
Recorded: -34 °F
